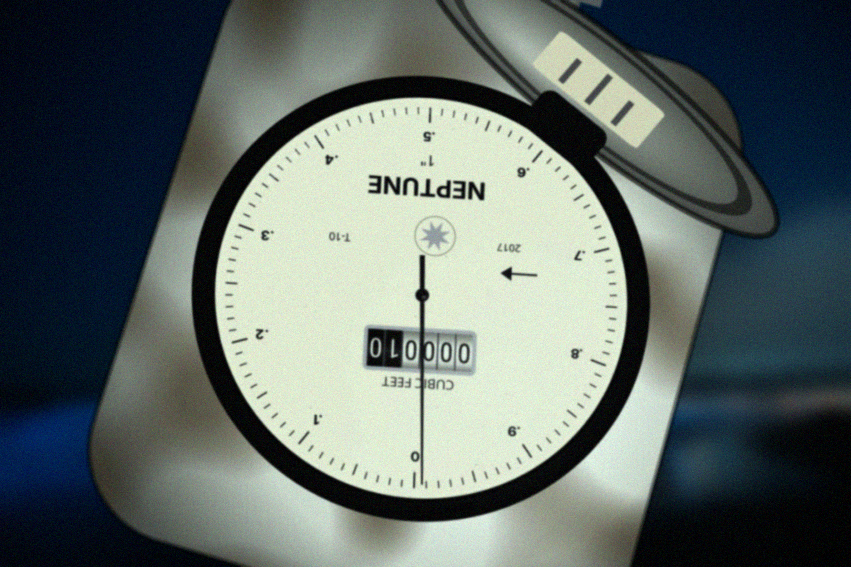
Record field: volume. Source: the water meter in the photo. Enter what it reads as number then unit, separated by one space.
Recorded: 9.99 ft³
